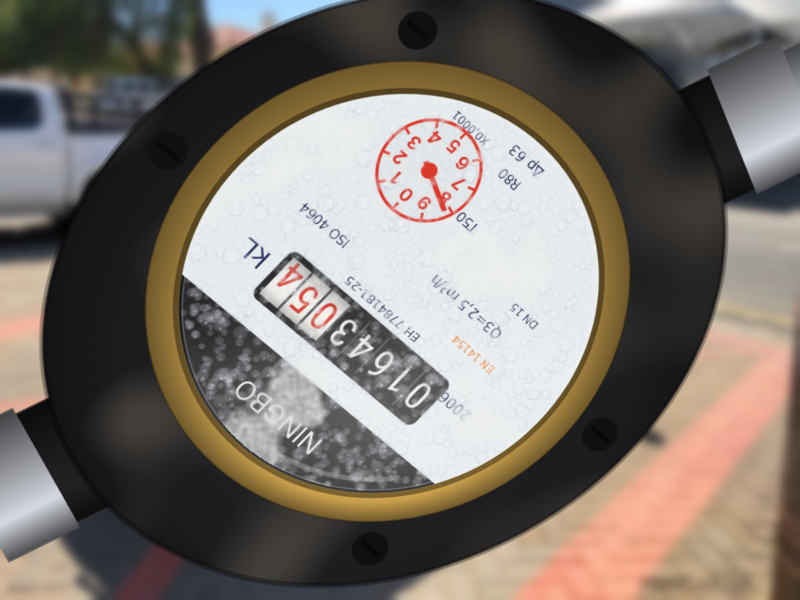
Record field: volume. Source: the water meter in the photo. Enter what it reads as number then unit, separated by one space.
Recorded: 1643.0538 kL
